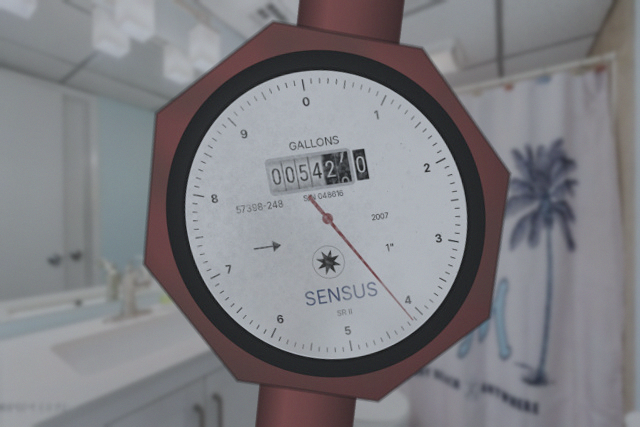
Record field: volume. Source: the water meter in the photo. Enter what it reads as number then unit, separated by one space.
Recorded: 54274.1 gal
